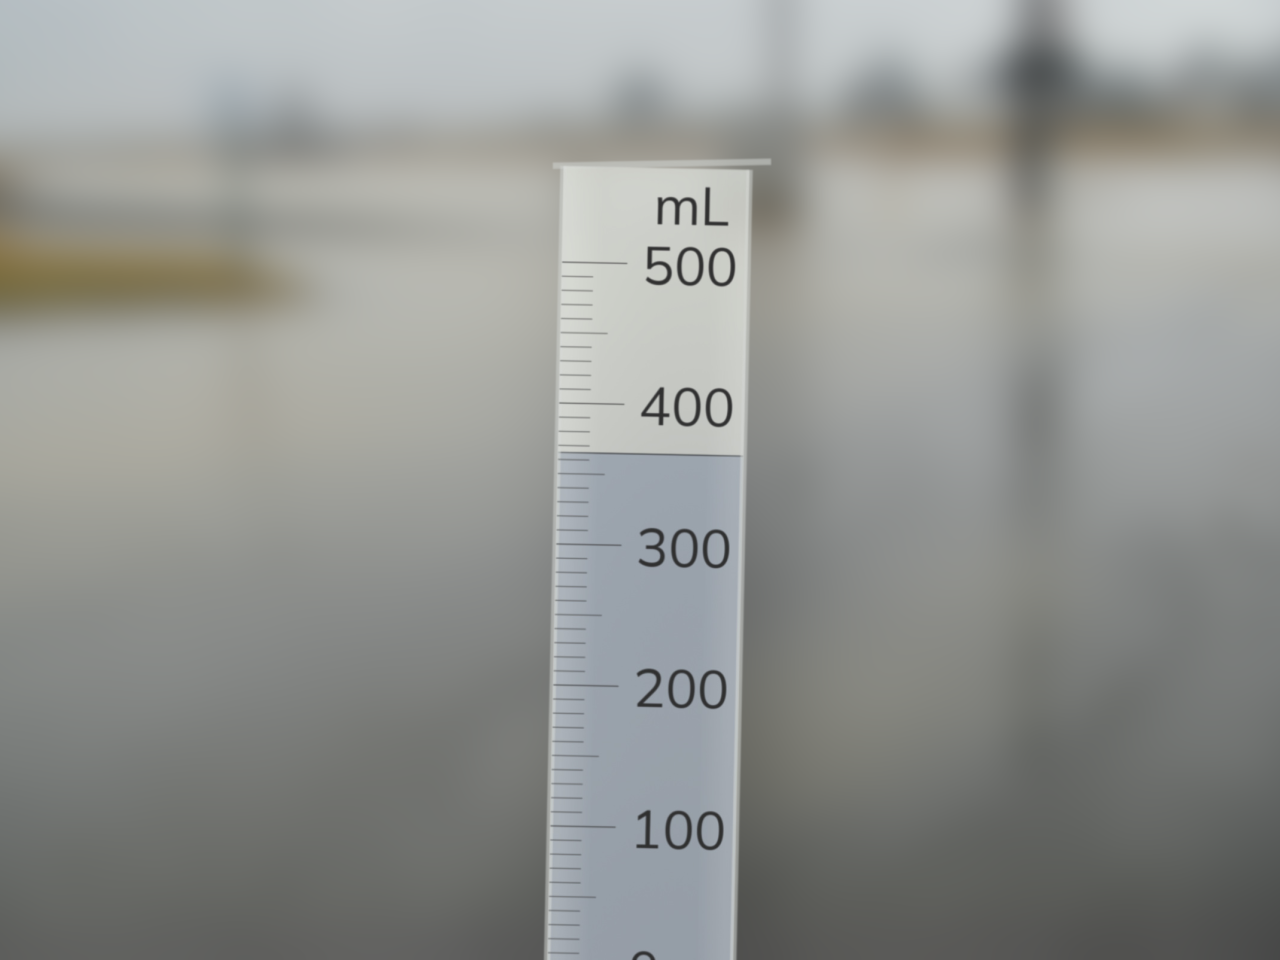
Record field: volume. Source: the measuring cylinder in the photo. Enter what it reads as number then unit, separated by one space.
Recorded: 365 mL
